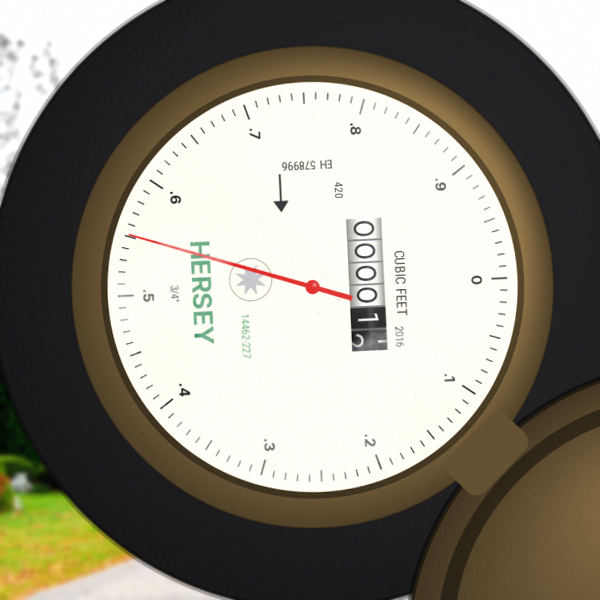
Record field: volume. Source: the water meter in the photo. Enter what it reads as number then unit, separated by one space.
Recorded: 11.55 ft³
